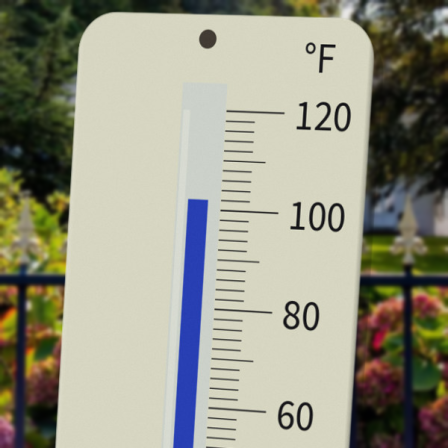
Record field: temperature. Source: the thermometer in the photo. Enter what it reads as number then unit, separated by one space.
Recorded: 102 °F
